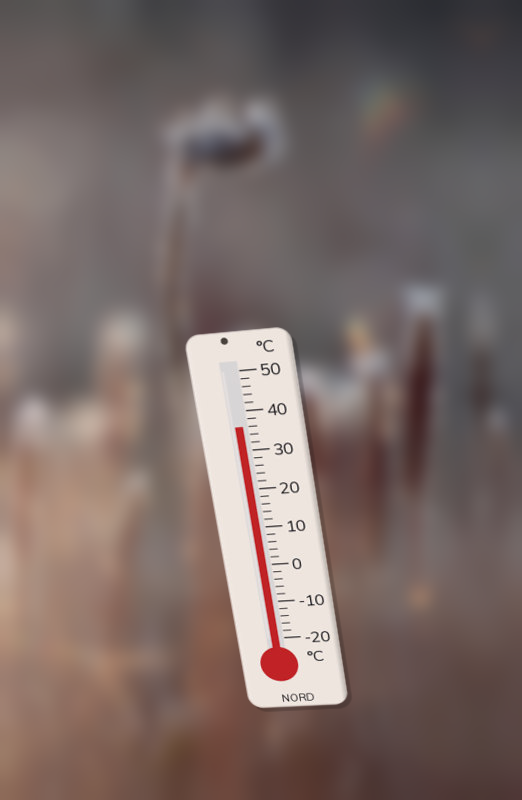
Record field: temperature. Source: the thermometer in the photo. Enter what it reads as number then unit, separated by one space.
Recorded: 36 °C
